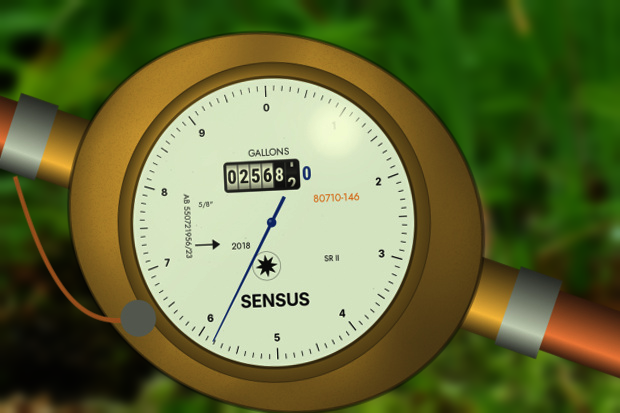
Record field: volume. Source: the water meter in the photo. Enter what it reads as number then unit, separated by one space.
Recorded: 256815.8 gal
